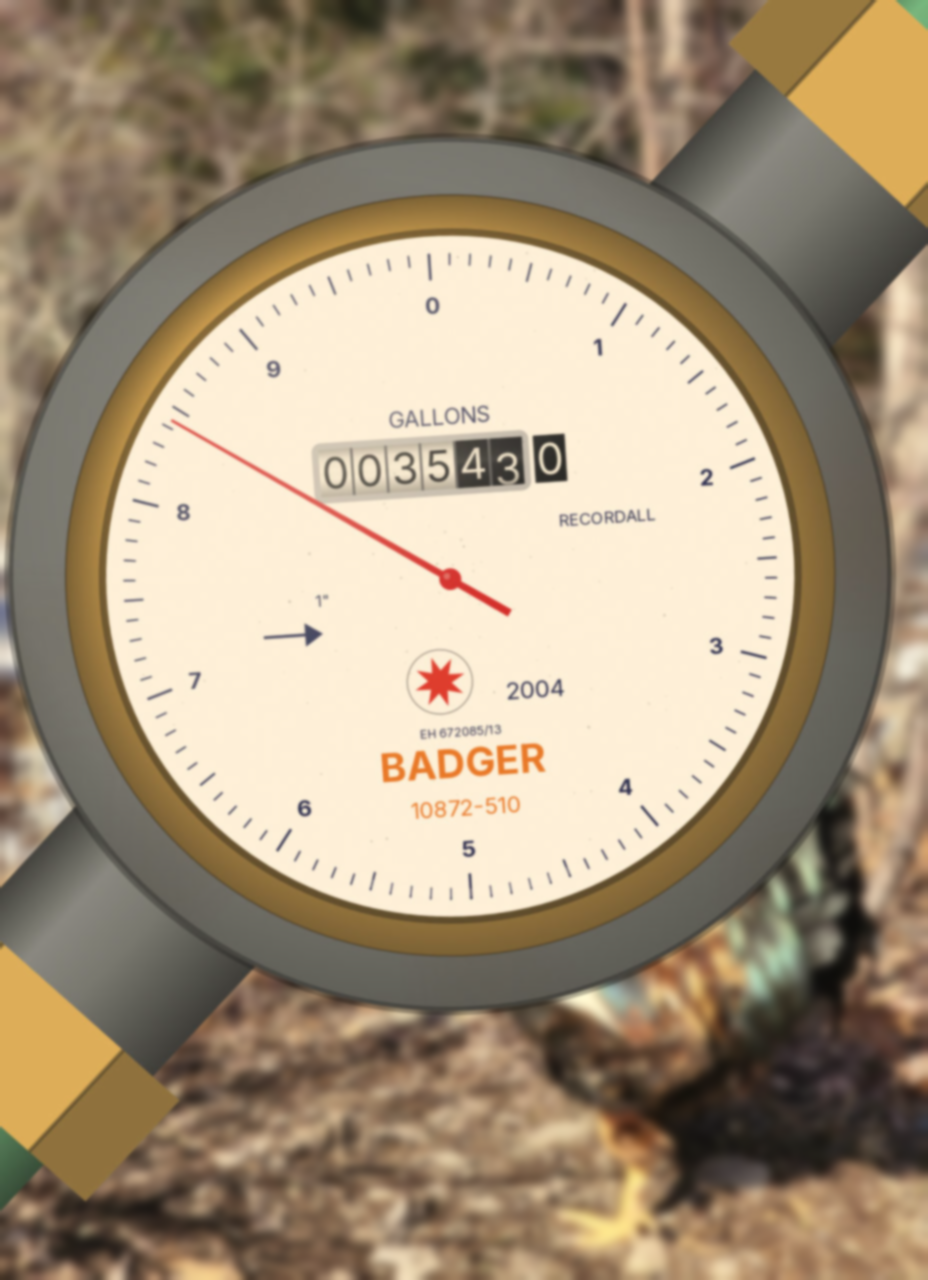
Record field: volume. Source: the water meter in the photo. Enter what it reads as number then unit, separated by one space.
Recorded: 35428.4 gal
